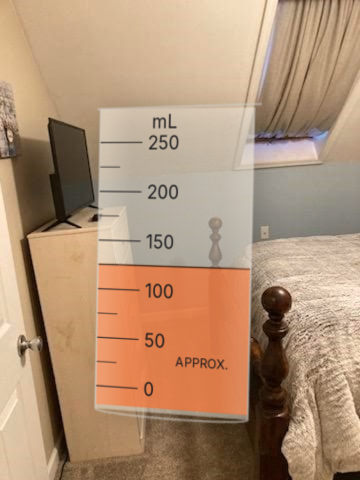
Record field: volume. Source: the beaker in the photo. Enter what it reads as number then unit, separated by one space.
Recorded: 125 mL
